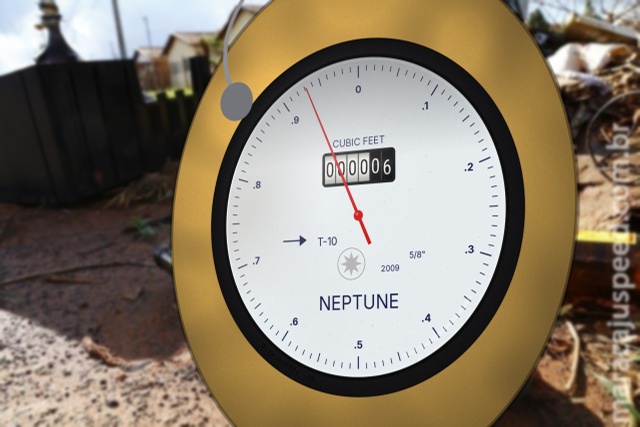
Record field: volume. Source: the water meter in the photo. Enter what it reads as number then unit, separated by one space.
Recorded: 5.93 ft³
